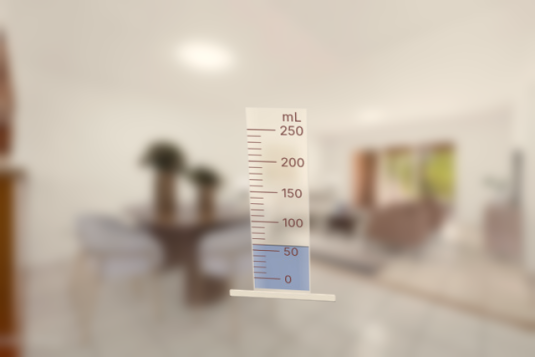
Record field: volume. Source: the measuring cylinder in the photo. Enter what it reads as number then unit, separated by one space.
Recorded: 60 mL
